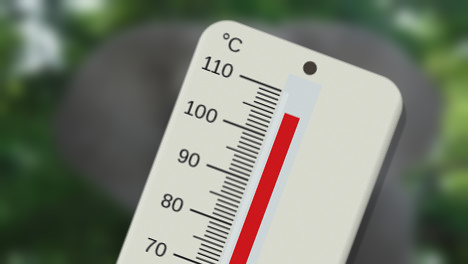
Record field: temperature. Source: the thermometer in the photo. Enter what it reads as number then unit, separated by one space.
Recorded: 106 °C
